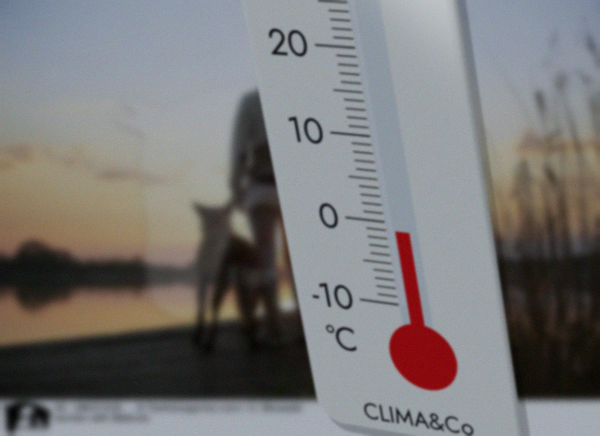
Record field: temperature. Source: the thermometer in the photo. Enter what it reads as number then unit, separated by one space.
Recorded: -1 °C
